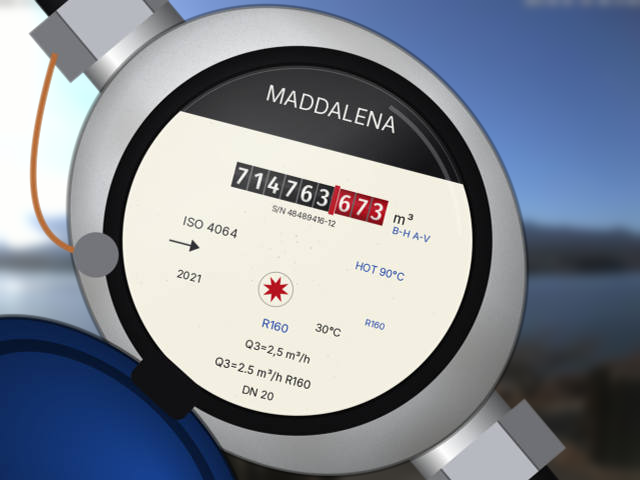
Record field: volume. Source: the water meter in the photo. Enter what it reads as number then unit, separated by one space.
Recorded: 714763.673 m³
